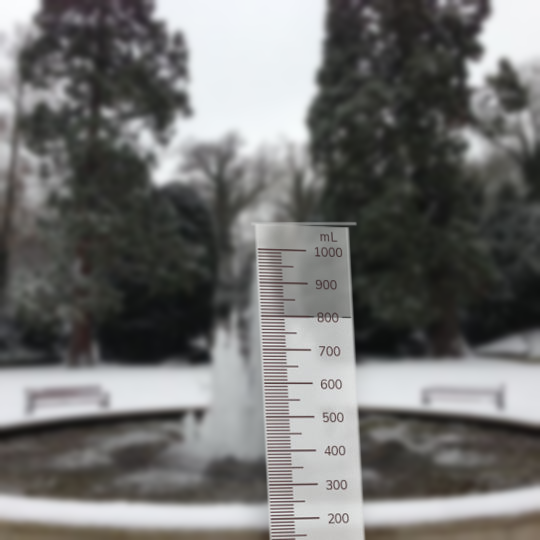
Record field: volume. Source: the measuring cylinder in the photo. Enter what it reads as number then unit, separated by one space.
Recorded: 800 mL
